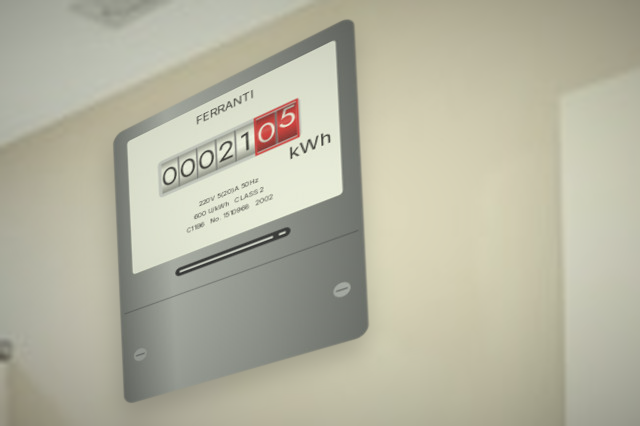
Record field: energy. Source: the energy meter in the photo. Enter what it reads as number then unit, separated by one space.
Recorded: 21.05 kWh
